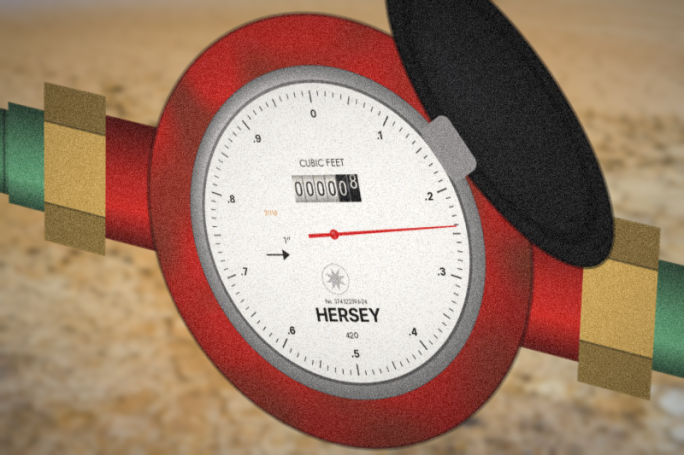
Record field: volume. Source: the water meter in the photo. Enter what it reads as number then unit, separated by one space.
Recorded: 8.24 ft³
